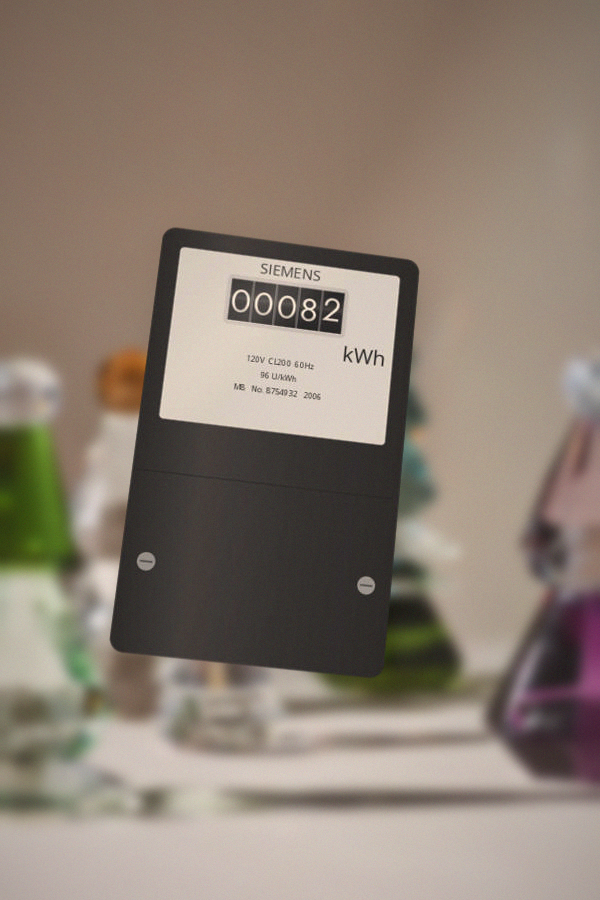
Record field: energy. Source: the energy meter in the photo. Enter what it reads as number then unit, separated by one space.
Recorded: 82 kWh
